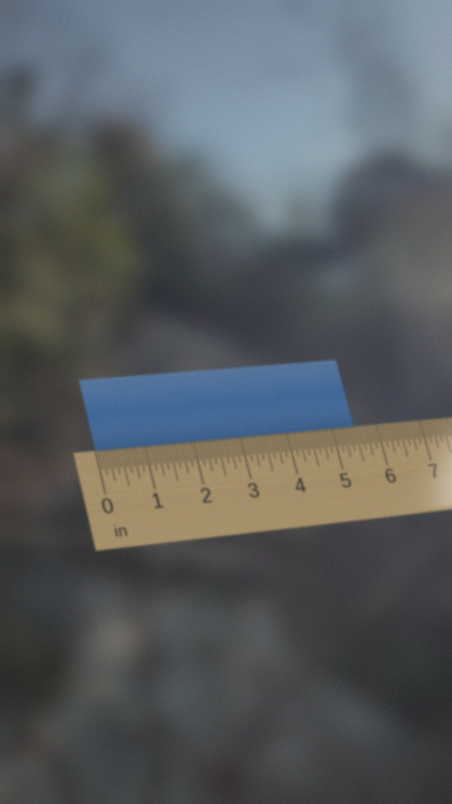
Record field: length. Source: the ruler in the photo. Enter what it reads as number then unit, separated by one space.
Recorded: 5.5 in
